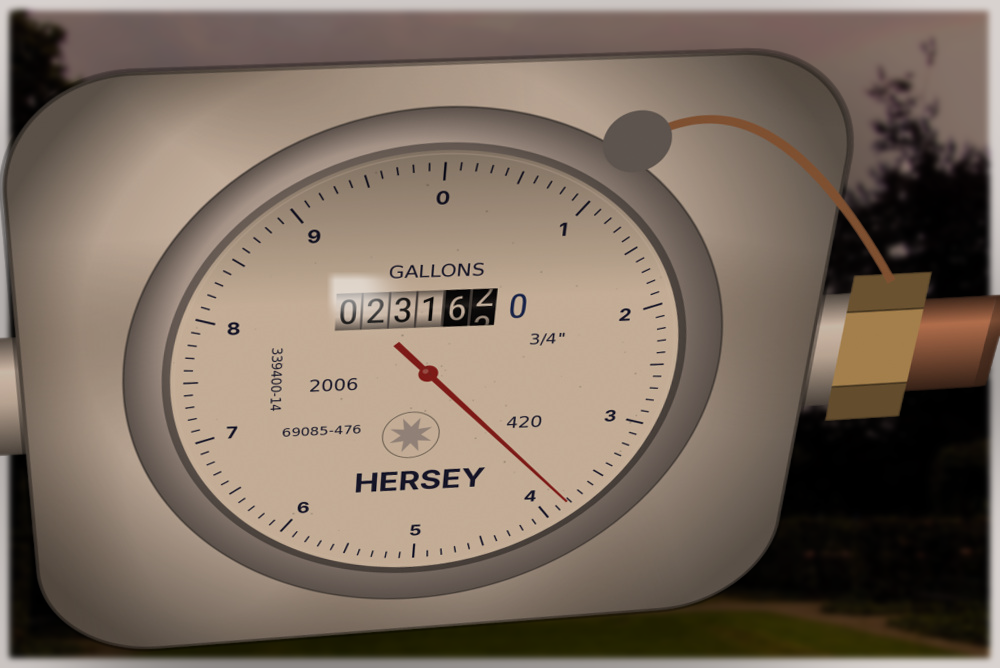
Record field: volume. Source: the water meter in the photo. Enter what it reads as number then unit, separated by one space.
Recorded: 231623.8 gal
